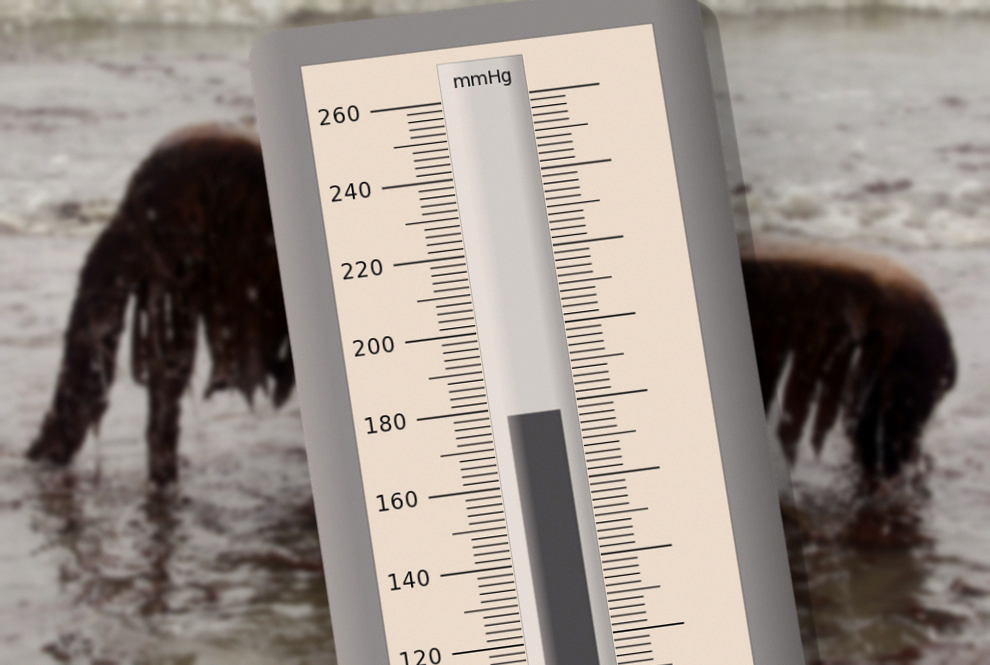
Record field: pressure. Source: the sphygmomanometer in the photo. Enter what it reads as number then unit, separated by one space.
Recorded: 178 mmHg
